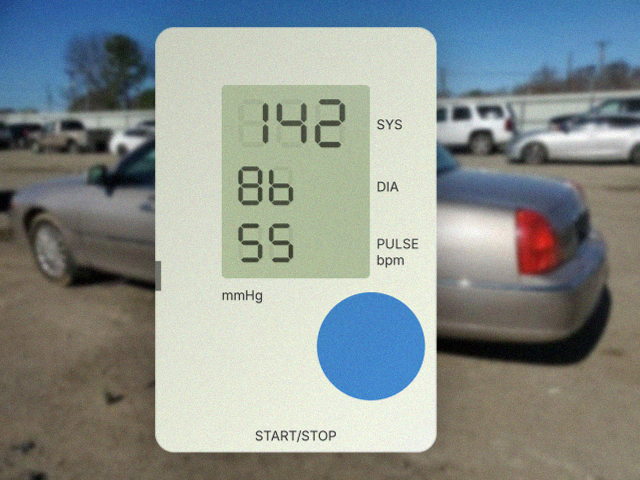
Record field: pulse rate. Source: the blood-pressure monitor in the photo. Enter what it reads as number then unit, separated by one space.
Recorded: 55 bpm
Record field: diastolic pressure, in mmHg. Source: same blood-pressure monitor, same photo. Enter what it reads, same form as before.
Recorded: 86 mmHg
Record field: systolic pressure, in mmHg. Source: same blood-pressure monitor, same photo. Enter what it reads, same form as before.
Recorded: 142 mmHg
